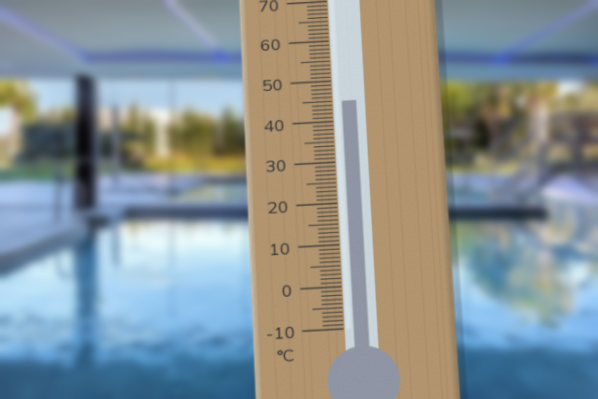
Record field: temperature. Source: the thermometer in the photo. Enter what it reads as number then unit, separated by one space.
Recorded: 45 °C
